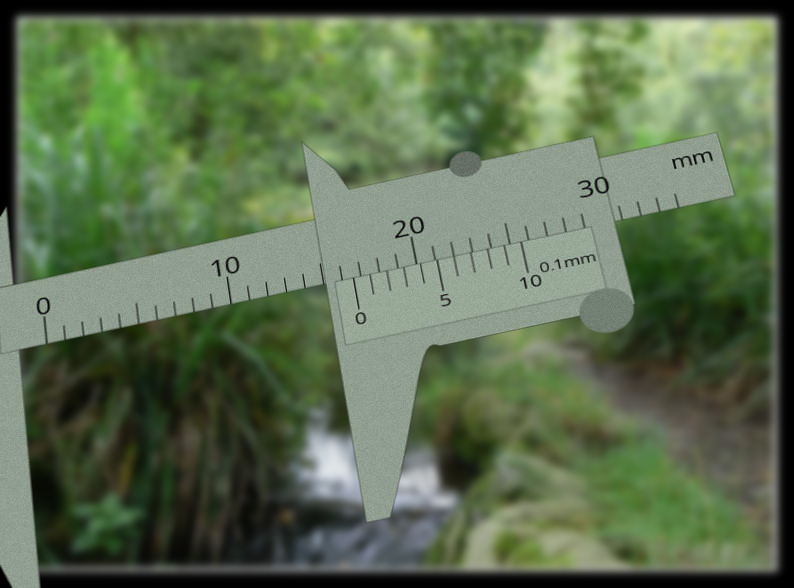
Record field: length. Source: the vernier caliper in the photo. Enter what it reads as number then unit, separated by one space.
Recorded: 16.6 mm
